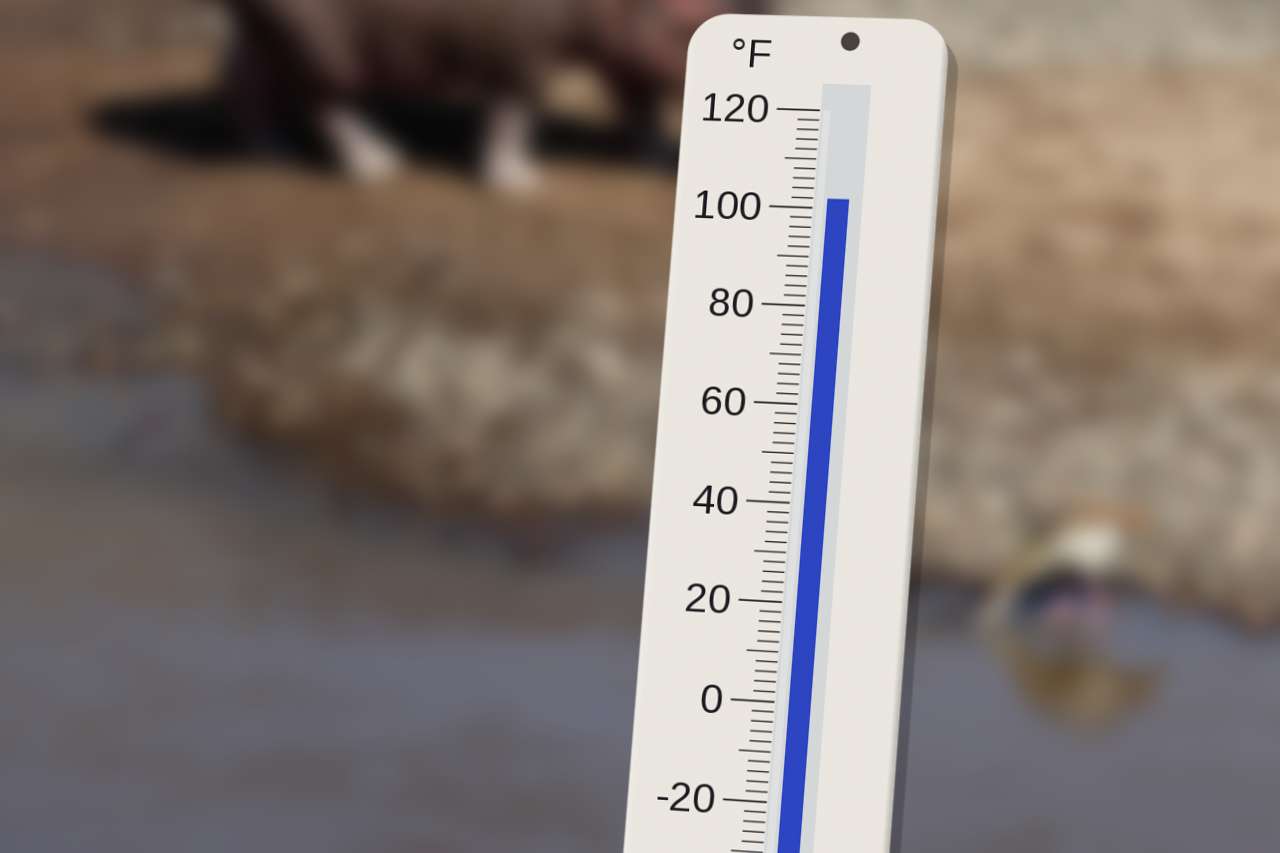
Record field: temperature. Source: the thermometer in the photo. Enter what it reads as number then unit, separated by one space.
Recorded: 102 °F
